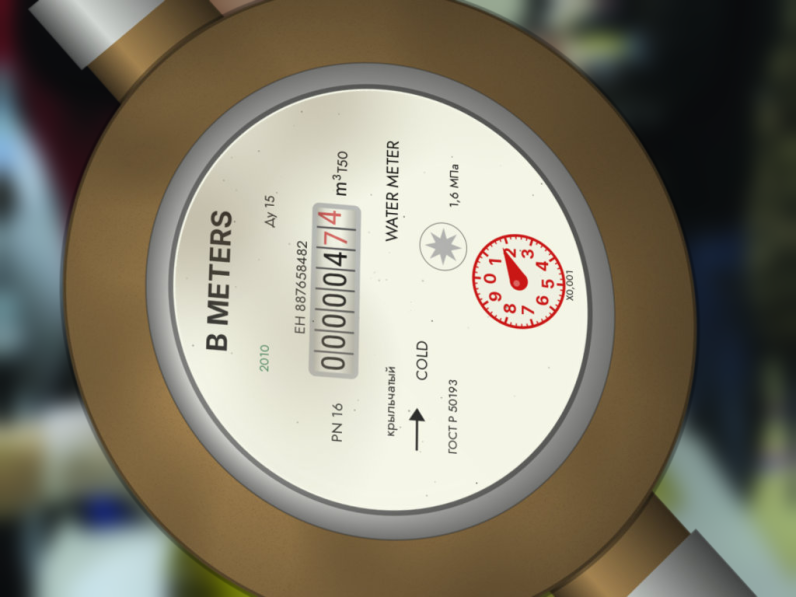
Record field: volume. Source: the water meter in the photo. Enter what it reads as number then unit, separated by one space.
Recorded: 4.741 m³
